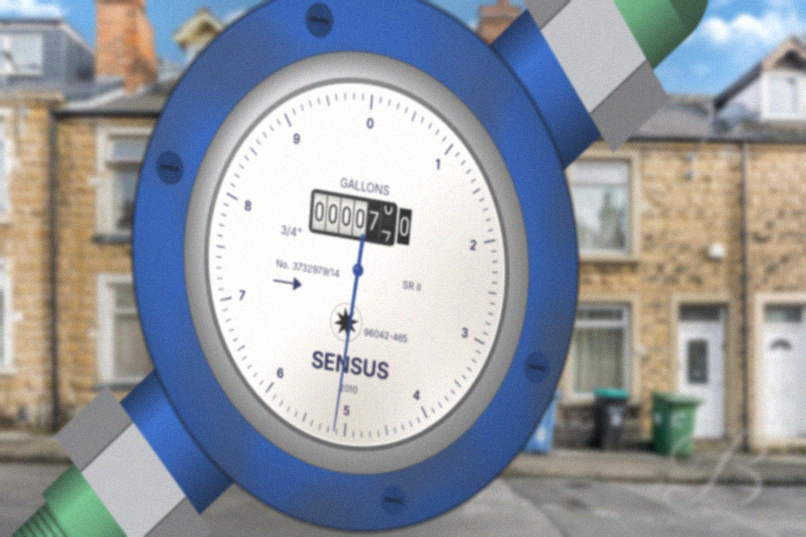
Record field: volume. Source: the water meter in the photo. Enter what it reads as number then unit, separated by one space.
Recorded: 765.1 gal
